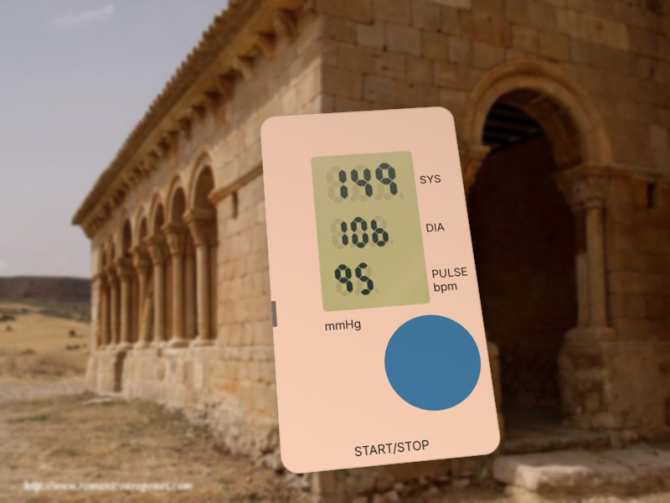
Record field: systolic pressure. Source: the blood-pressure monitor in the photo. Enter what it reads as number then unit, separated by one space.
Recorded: 149 mmHg
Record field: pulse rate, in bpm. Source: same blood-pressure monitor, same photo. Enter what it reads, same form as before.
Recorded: 95 bpm
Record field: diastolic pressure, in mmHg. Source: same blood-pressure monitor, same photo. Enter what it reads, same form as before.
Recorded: 106 mmHg
